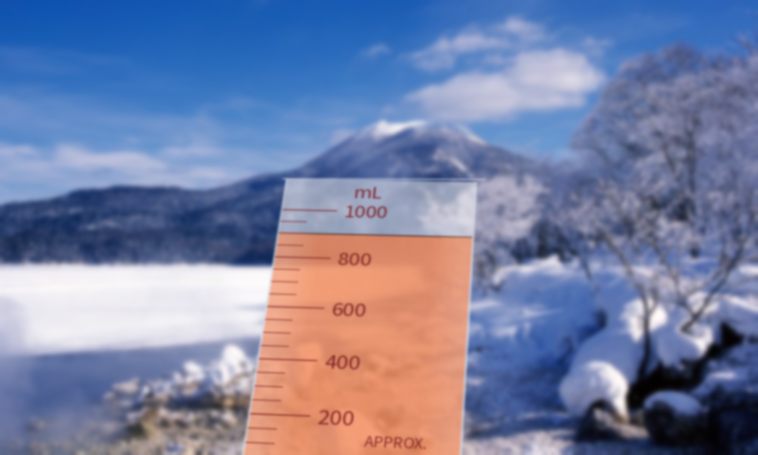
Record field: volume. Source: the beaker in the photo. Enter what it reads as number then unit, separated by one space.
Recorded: 900 mL
